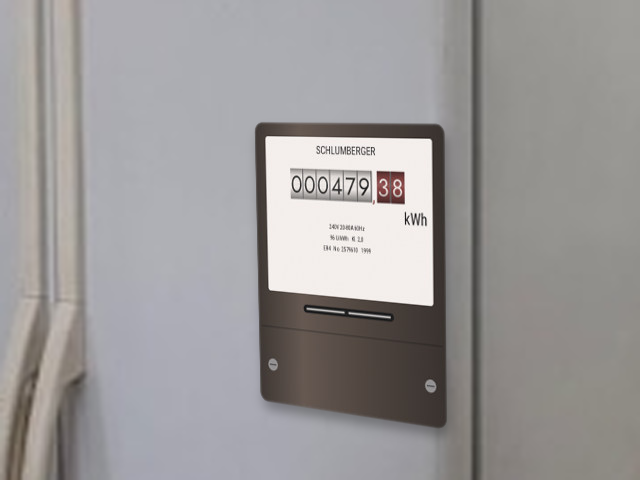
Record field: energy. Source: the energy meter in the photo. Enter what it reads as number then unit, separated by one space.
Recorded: 479.38 kWh
